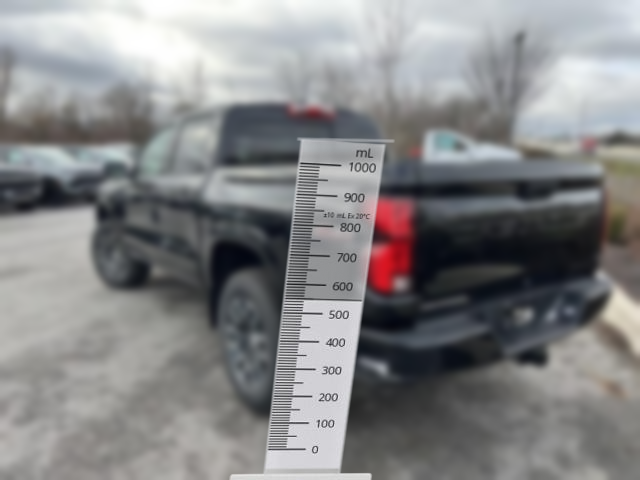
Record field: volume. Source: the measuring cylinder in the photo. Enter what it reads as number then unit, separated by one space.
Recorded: 550 mL
